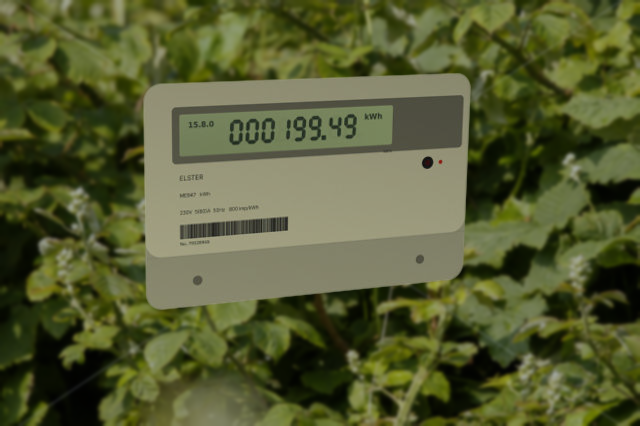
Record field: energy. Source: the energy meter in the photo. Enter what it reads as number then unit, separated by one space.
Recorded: 199.49 kWh
